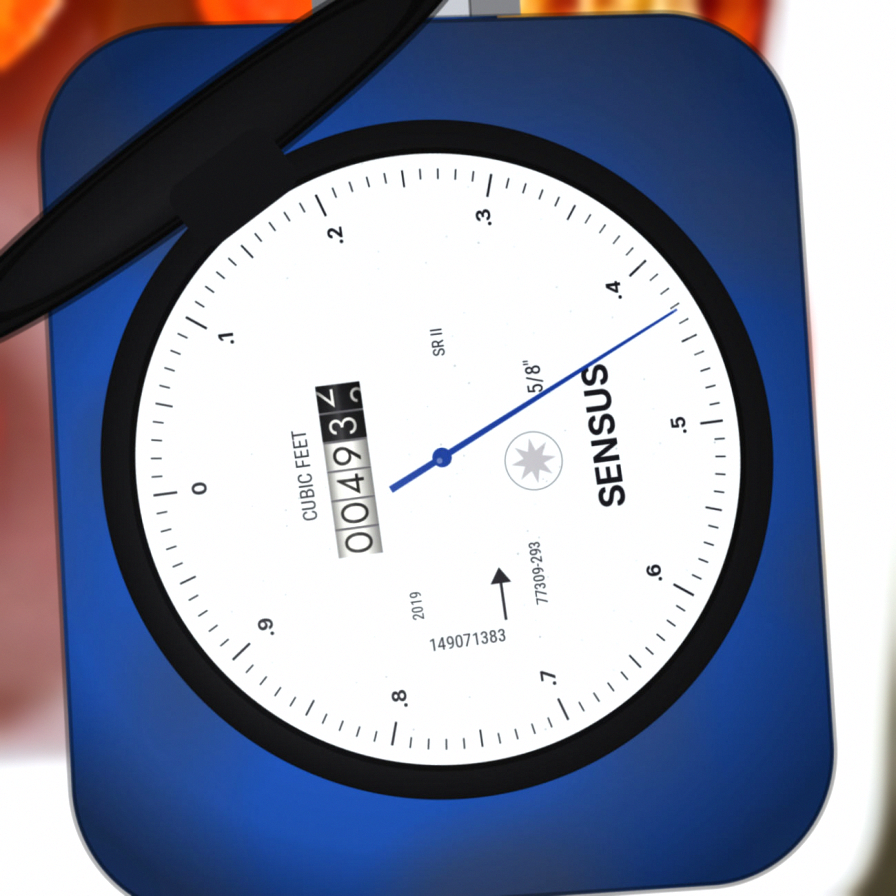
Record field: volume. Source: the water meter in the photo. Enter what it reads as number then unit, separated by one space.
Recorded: 4932.43 ft³
